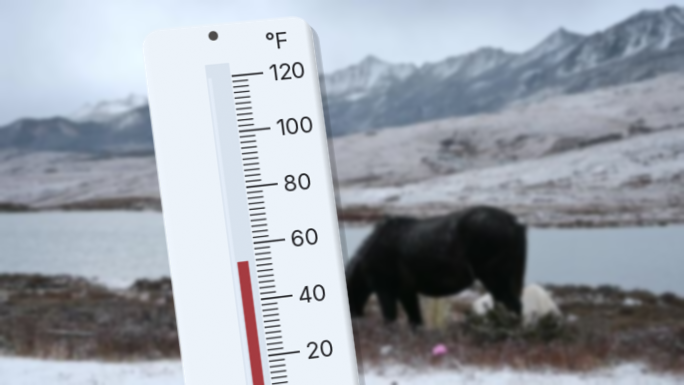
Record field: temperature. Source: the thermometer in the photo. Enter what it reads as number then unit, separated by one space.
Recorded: 54 °F
